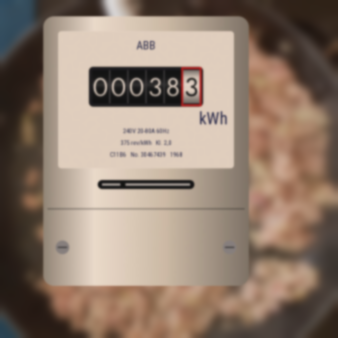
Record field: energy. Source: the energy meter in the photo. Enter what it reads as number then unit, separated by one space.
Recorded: 38.3 kWh
